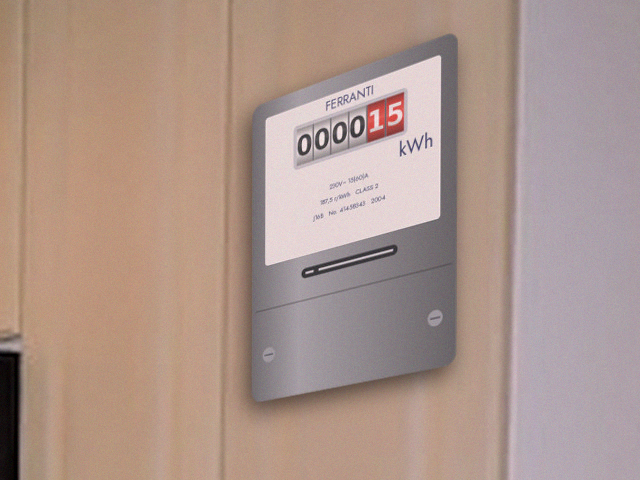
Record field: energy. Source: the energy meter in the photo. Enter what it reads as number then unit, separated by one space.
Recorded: 0.15 kWh
